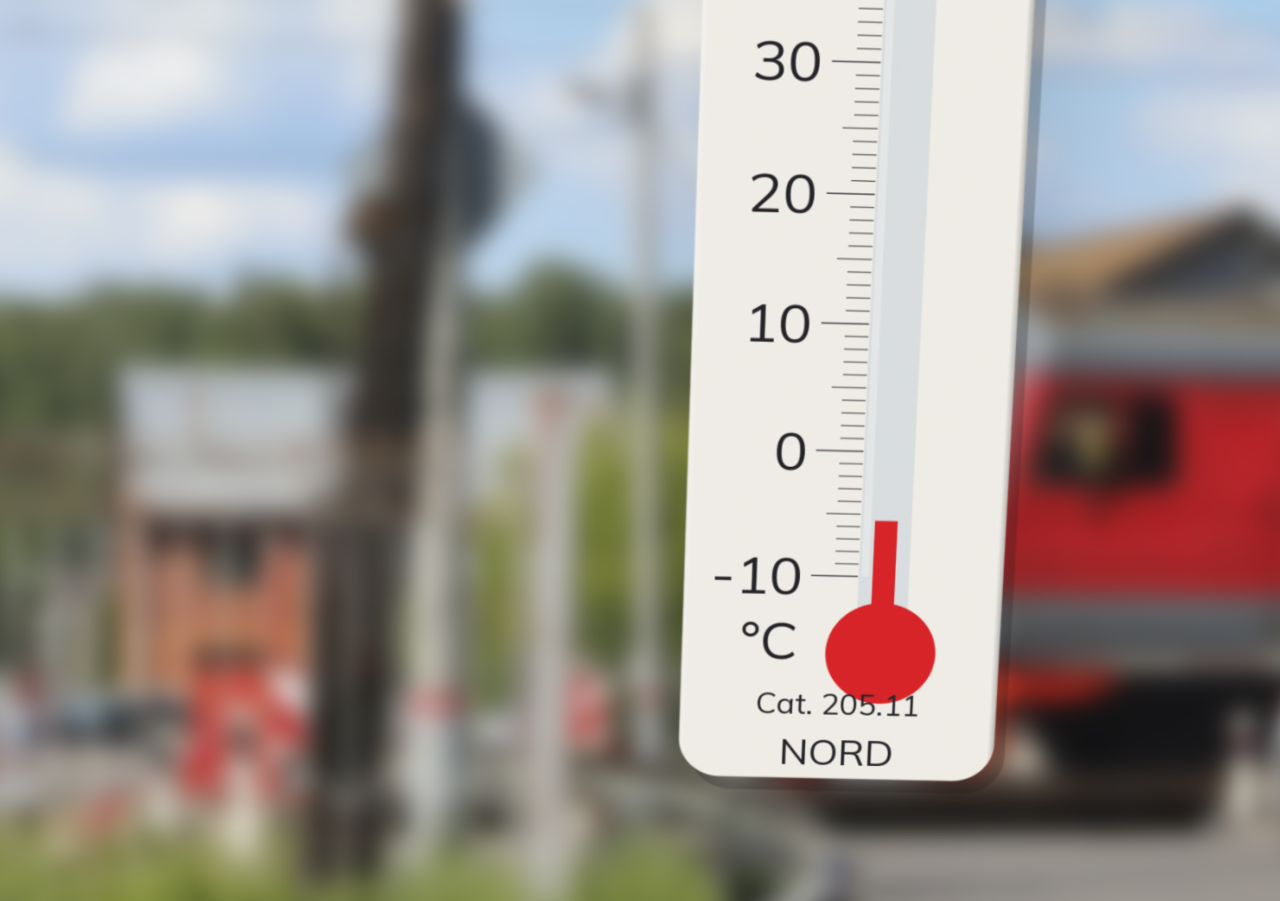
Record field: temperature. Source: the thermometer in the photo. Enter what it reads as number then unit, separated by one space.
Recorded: -5.5 °C
